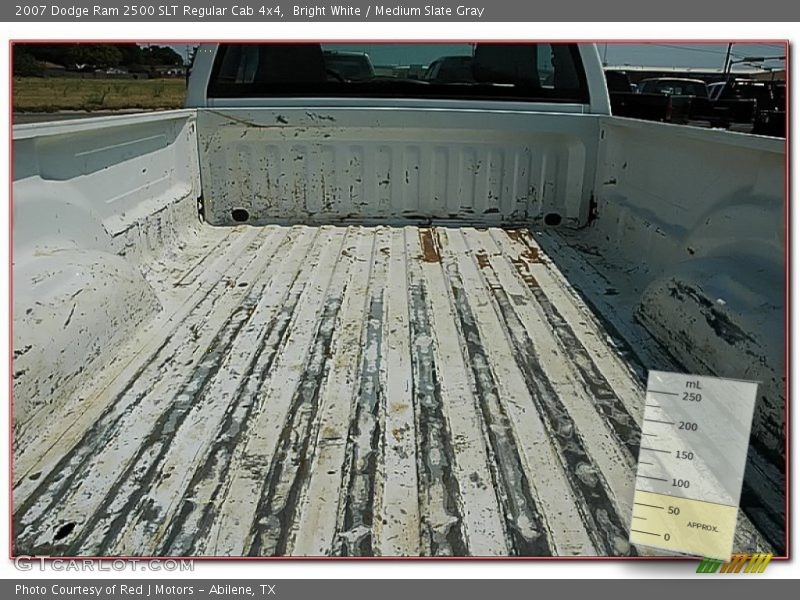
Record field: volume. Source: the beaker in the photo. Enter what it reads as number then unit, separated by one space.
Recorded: 75 mL
